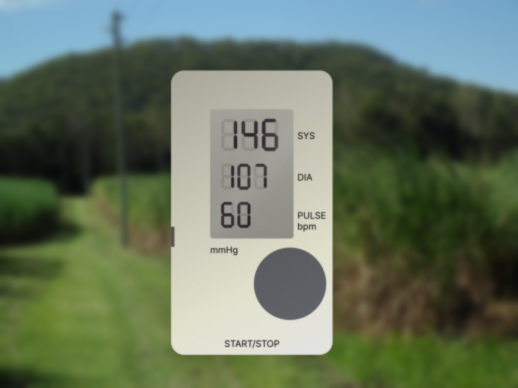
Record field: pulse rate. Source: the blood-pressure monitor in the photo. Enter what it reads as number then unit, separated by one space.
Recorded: 60 bpm
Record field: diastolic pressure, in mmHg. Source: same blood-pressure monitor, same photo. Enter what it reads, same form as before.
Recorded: 107 mmHg
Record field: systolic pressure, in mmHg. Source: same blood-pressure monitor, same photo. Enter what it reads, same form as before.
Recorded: 146 mmHg
